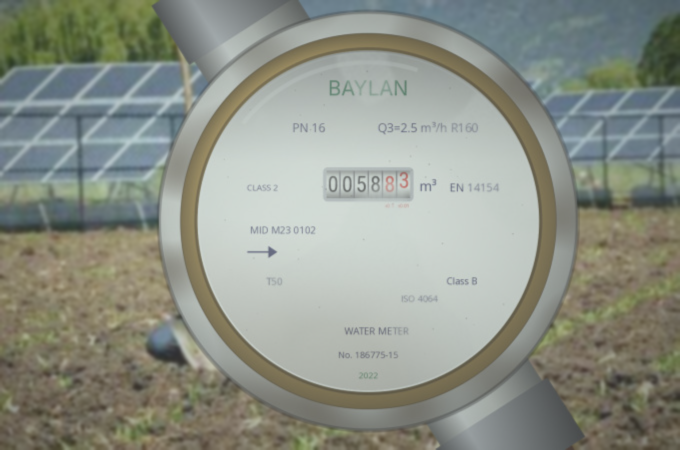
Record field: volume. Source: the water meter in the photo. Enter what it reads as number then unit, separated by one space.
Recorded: 58.83 m³
